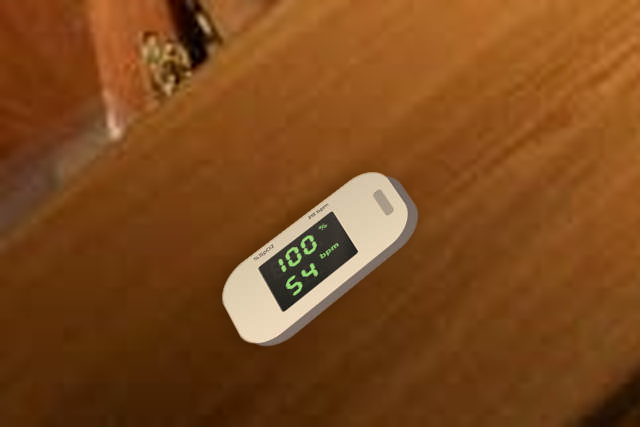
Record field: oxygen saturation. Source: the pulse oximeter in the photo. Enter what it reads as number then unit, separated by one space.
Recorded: 100 %
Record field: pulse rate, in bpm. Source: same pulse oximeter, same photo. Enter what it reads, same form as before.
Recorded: 54 bpm
